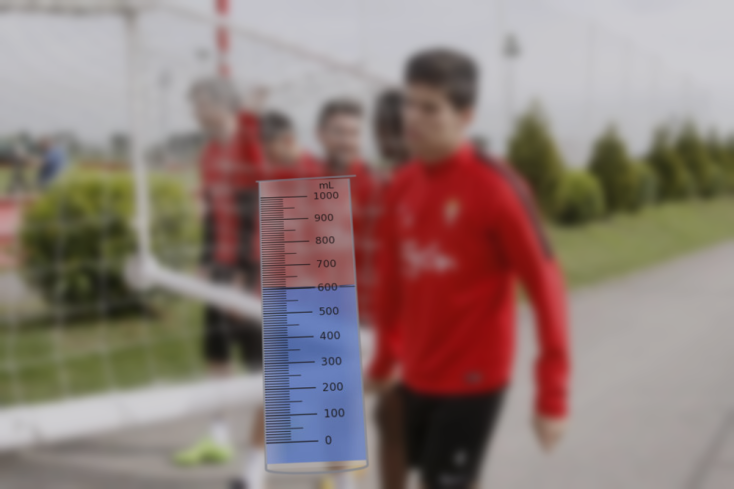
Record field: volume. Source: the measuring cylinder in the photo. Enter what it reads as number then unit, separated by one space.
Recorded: 600 mL
